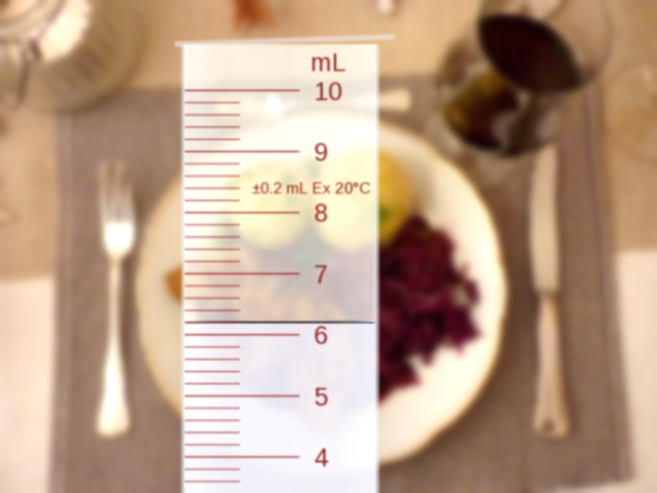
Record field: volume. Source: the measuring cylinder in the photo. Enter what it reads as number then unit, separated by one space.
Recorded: 6.2 mL
